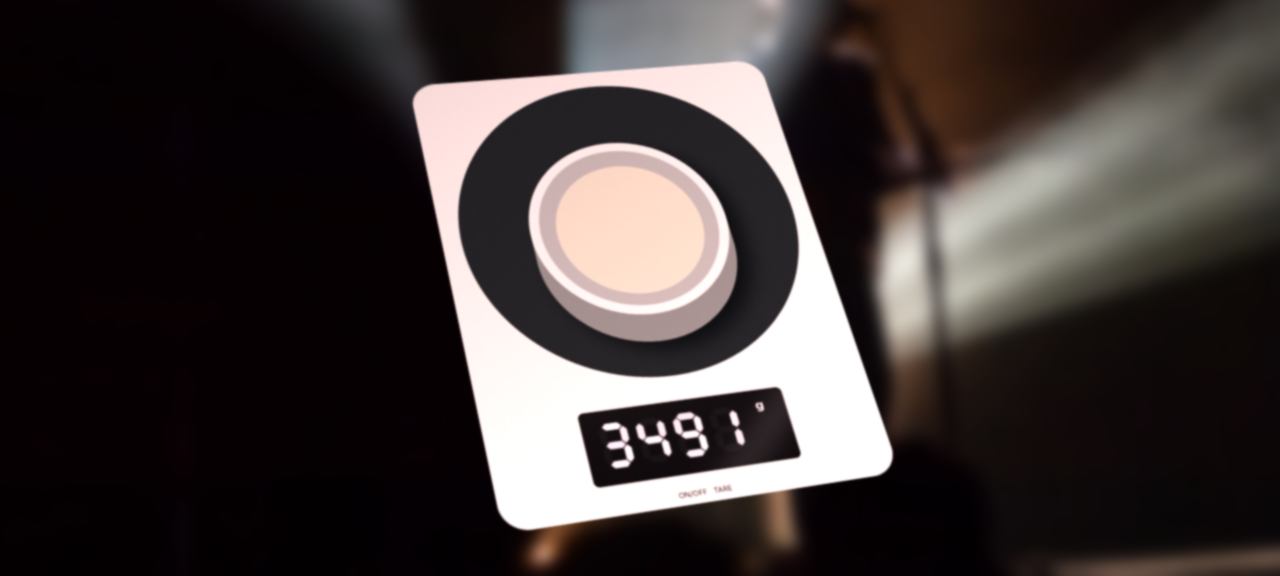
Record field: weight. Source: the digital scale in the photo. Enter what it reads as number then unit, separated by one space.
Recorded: 3491 g
